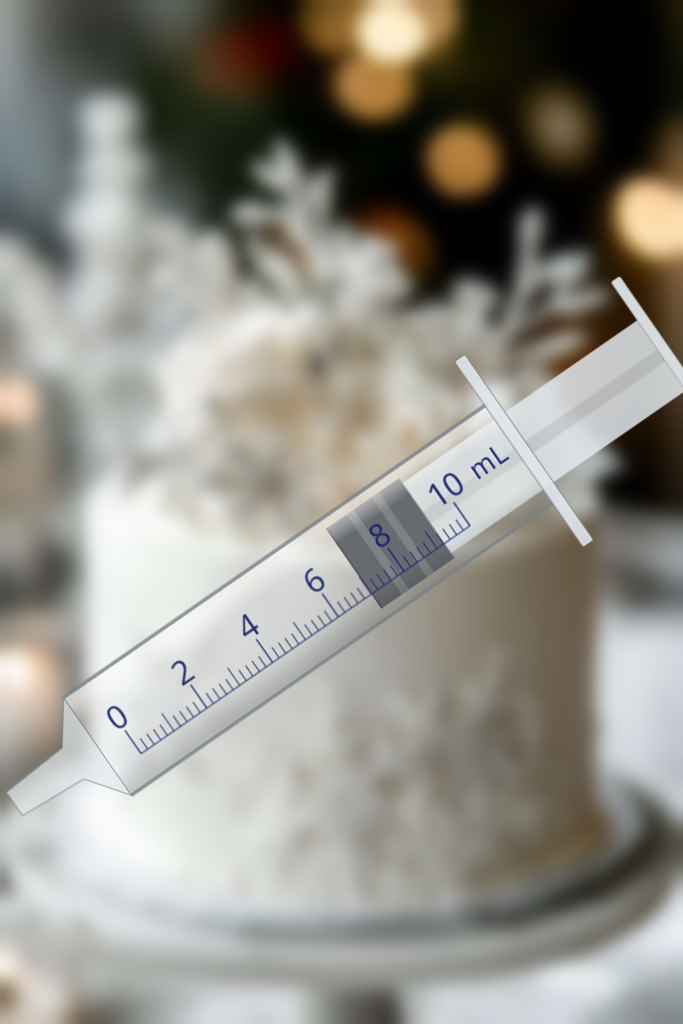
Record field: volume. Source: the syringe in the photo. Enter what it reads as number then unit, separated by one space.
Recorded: 7 mL
